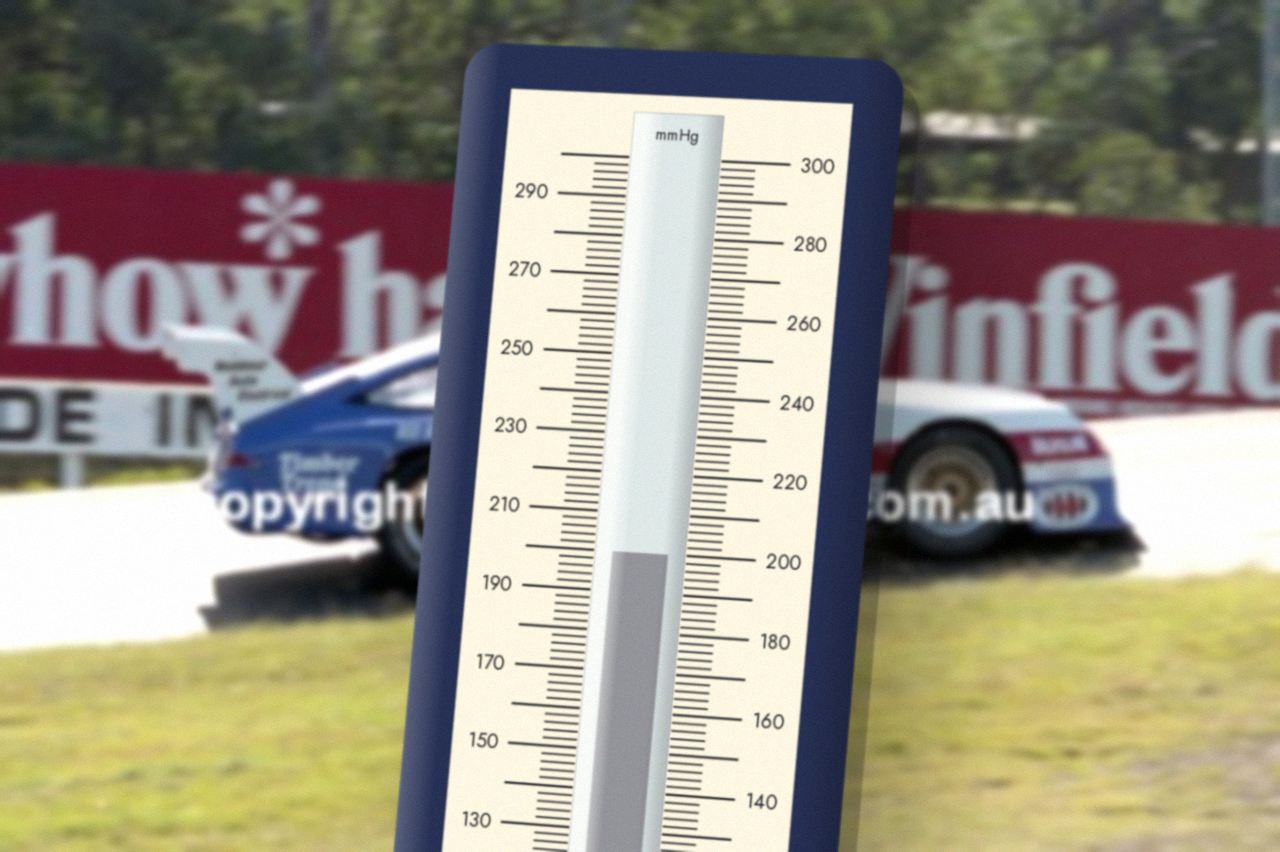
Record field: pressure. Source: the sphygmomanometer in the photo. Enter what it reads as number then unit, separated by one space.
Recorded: 200 mmHg
